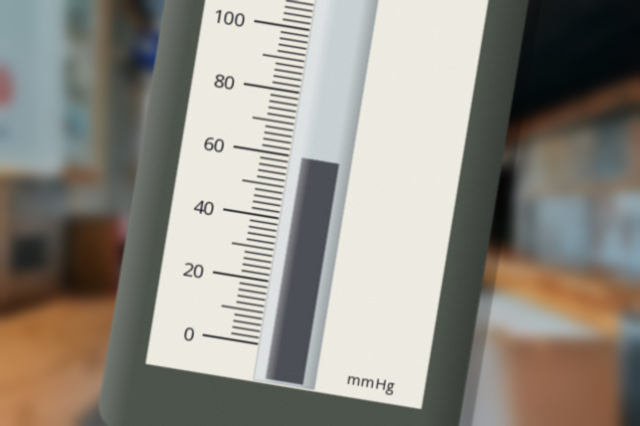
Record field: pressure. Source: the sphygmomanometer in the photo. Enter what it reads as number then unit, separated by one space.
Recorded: 60 mmHg
